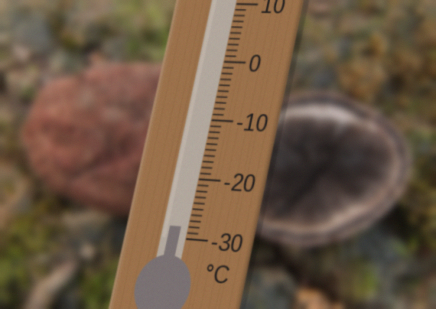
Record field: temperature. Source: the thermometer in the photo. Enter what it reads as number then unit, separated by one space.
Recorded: -28 °C
